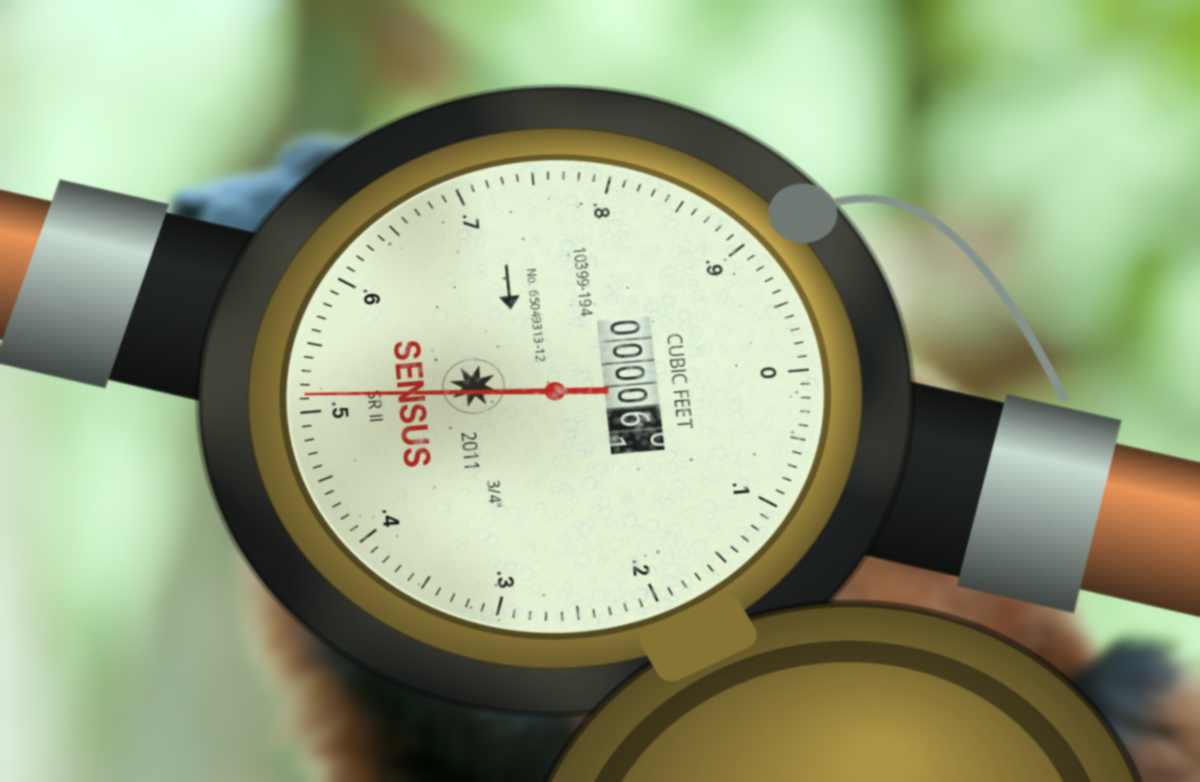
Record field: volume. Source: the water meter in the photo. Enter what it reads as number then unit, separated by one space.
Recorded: 60.51 ft³
